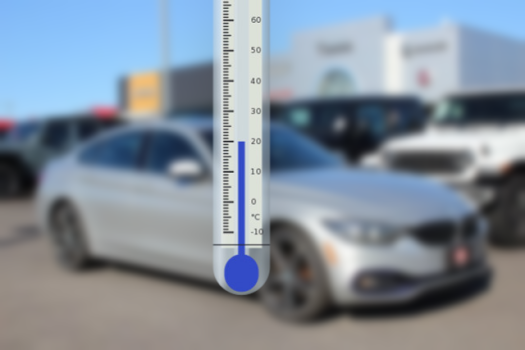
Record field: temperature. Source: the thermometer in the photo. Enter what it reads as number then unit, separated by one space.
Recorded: 20 °C
